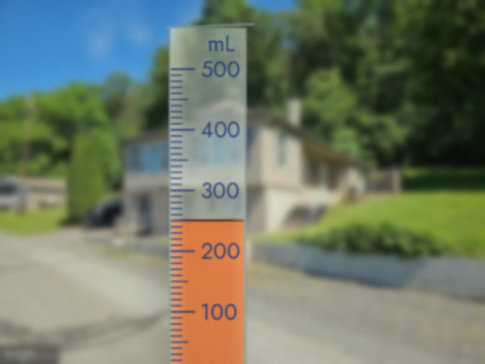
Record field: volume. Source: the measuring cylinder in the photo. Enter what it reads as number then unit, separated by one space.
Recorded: 250 mL
